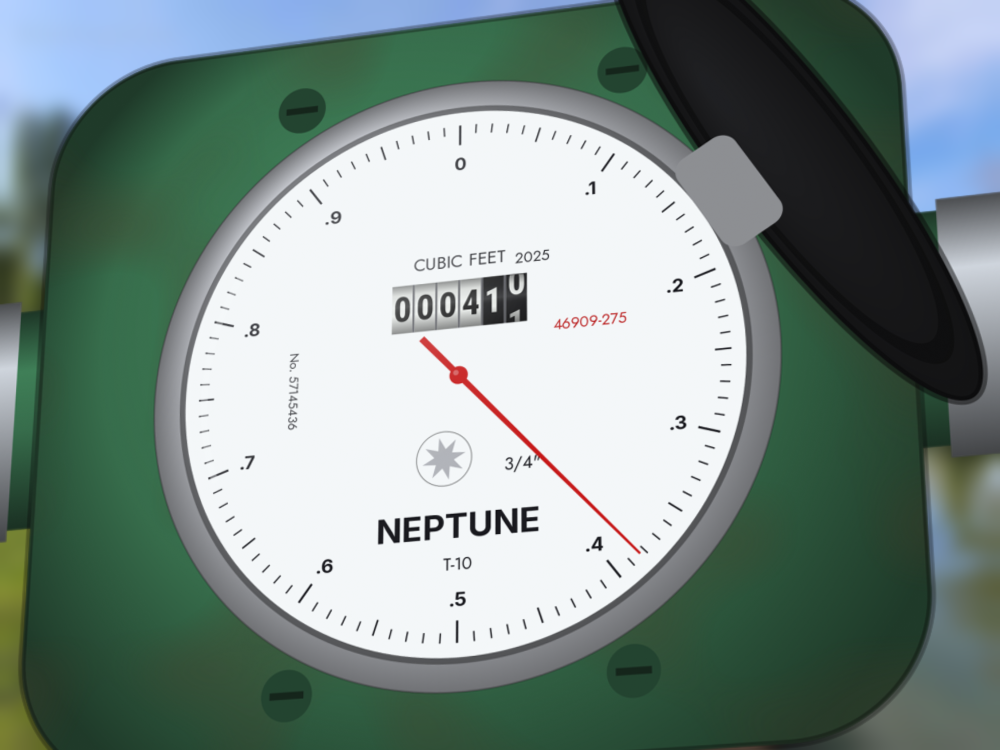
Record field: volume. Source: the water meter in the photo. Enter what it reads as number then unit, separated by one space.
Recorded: 410.38 ft³
